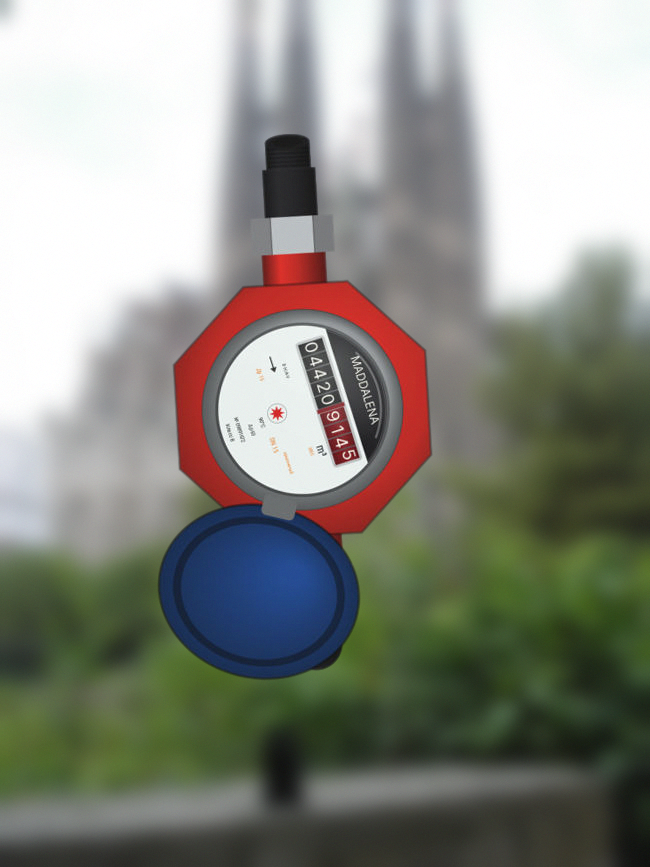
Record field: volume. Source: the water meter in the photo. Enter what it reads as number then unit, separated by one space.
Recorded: 4420.9145 m³
